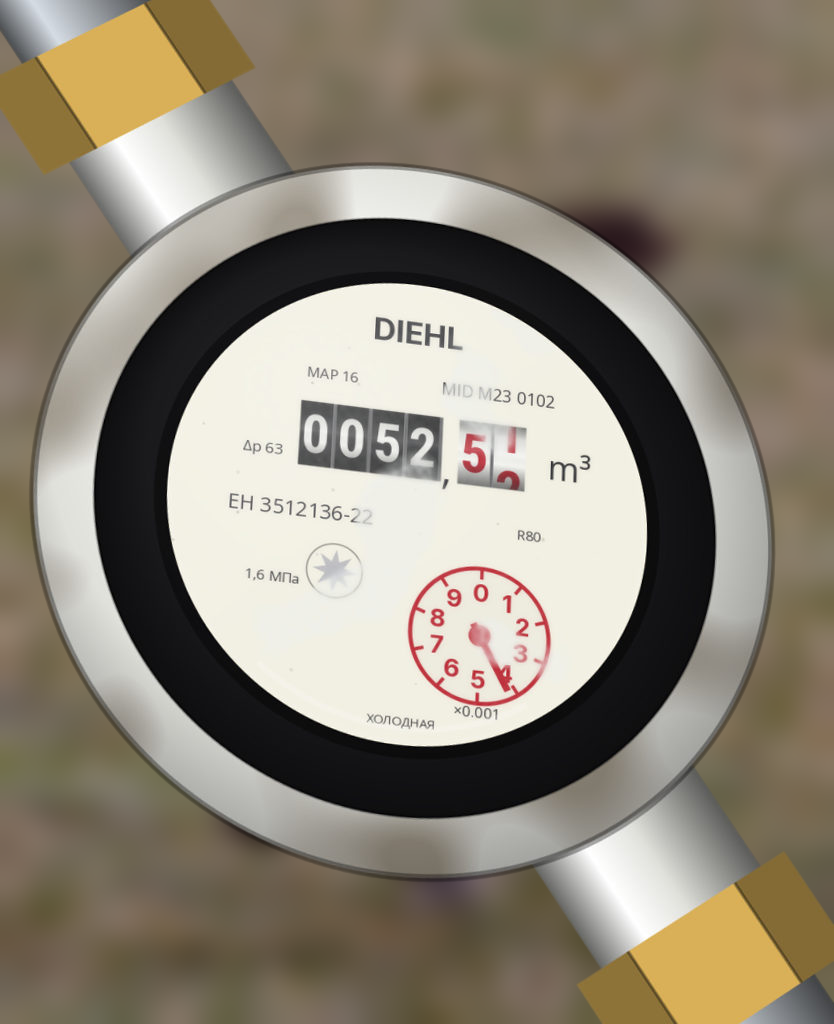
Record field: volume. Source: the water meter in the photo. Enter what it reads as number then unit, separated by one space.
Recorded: 52.514 m³
